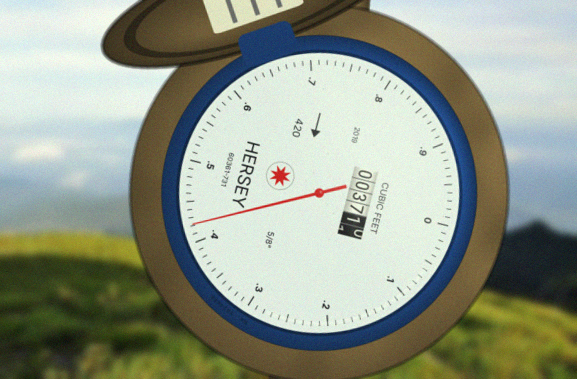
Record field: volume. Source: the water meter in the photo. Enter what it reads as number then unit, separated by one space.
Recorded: 3710.42 ft³
